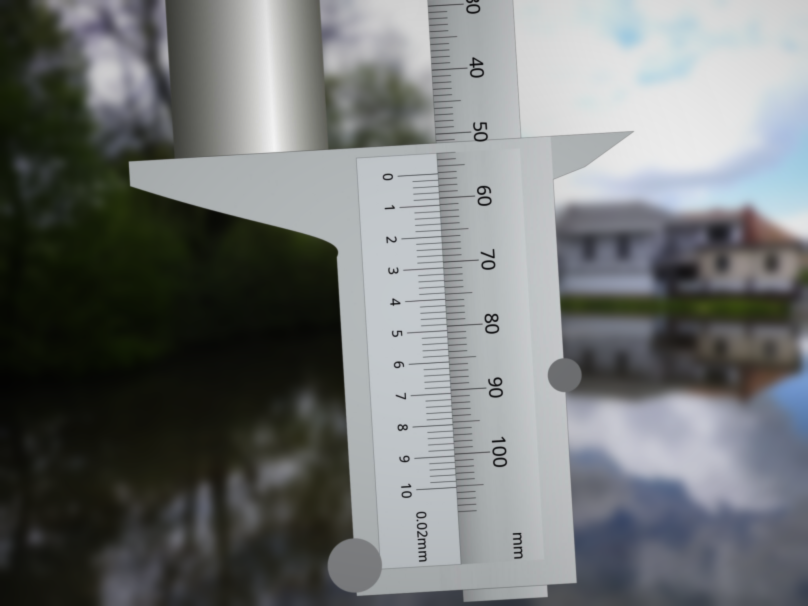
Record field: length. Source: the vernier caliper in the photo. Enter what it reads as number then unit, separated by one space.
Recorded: 56.2 mm
